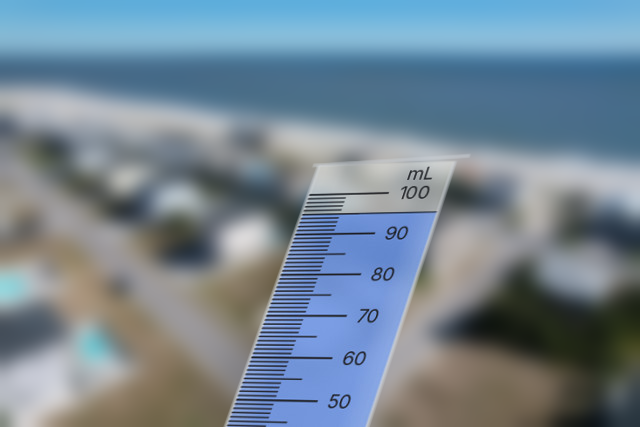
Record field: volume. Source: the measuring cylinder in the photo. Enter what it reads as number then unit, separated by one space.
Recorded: 95 mL
